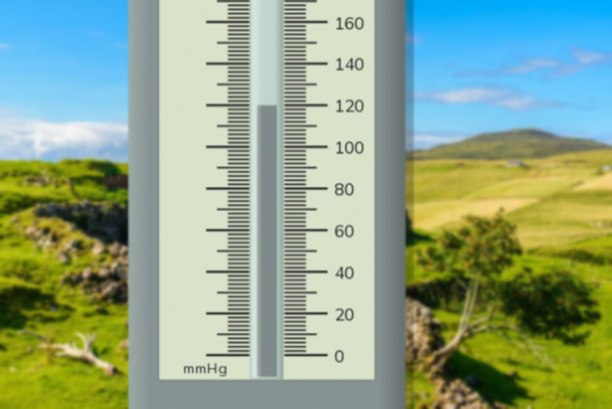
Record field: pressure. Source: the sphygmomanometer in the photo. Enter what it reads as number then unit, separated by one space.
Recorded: 120 mmHg
